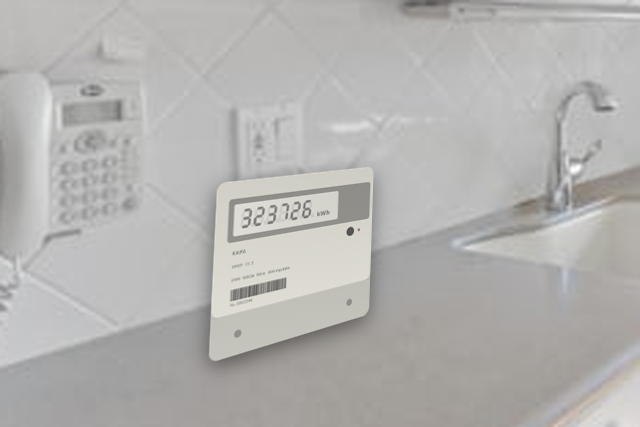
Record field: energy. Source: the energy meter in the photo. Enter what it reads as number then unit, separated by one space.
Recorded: 323726 kWh
